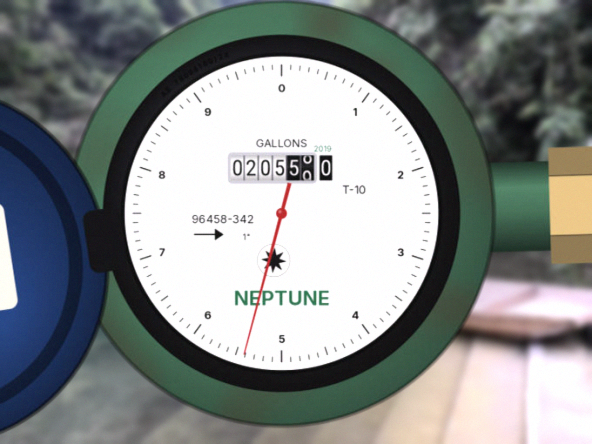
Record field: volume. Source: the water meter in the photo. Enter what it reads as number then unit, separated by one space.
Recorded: 205585.4 gal
